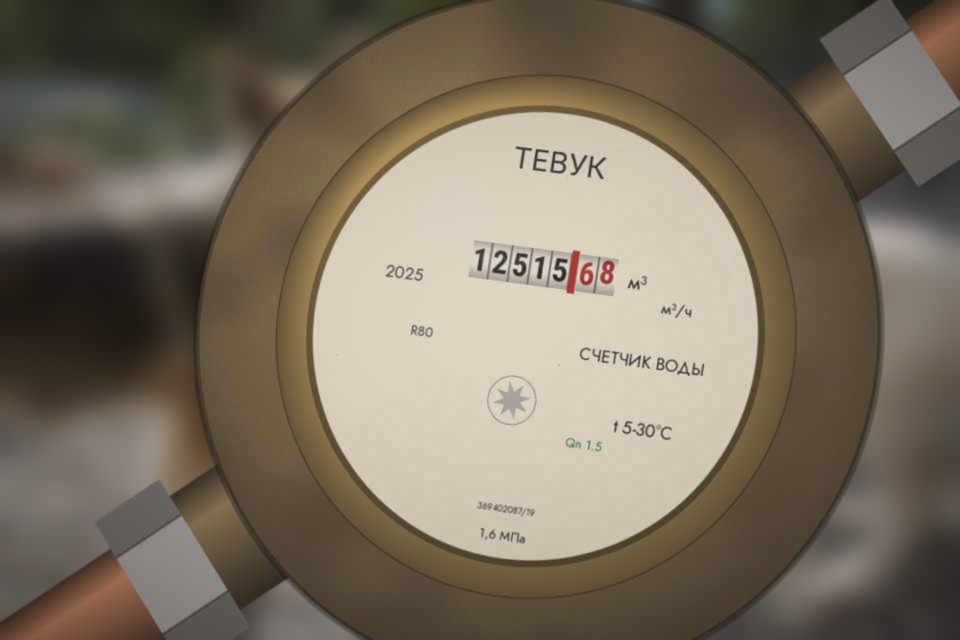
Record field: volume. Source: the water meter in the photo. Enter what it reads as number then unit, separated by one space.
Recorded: 12515.68 m³
